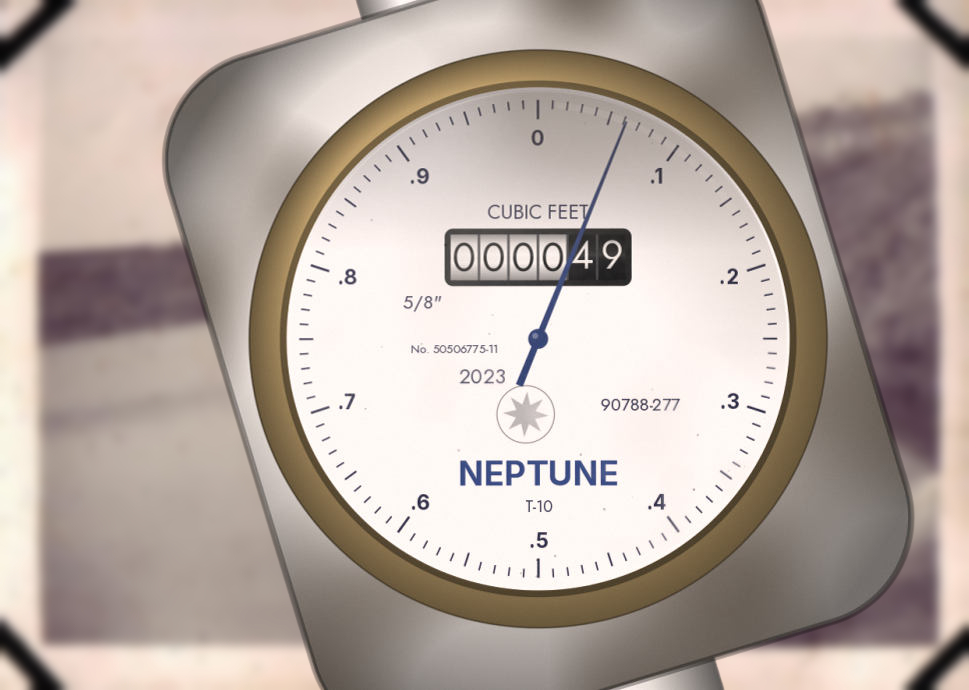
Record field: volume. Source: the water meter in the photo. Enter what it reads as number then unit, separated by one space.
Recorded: 49.06 ft³
